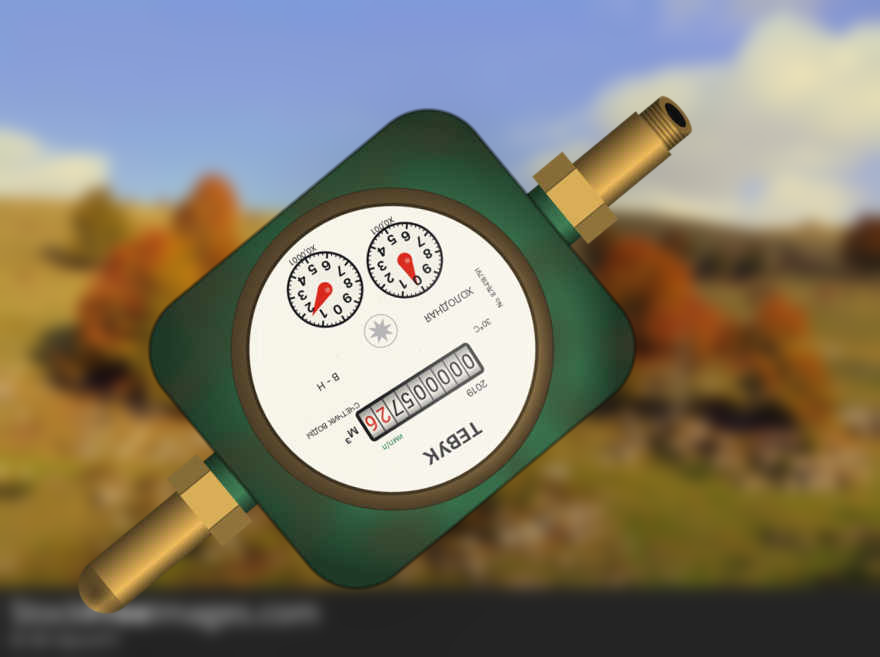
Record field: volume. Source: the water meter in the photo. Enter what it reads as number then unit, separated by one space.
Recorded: 57.2601 m³
